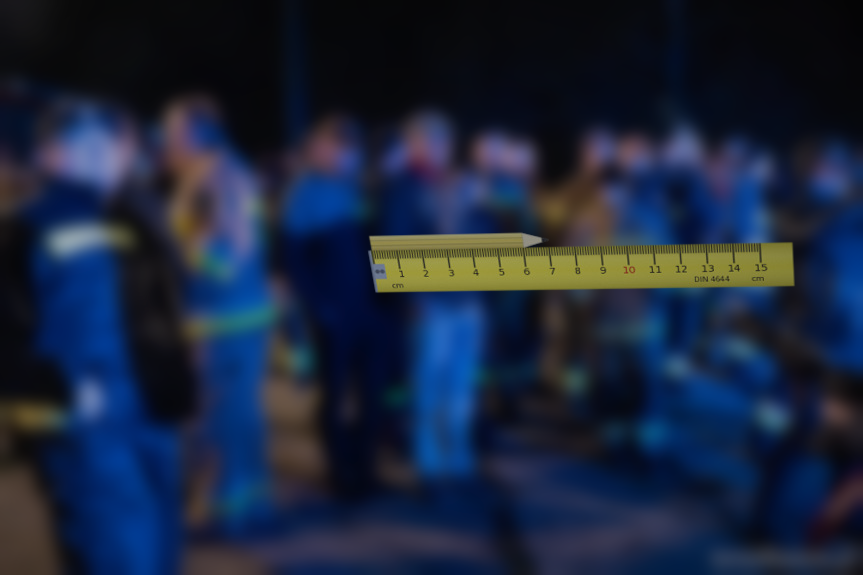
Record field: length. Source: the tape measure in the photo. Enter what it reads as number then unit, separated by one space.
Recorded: 7 cm
